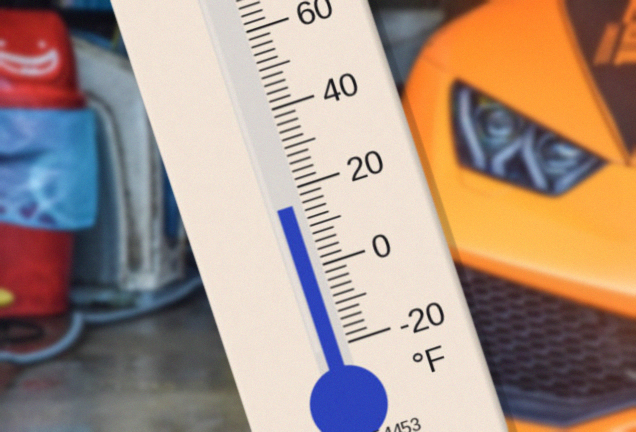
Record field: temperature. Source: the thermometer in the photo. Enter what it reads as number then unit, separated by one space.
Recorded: 16 °F
